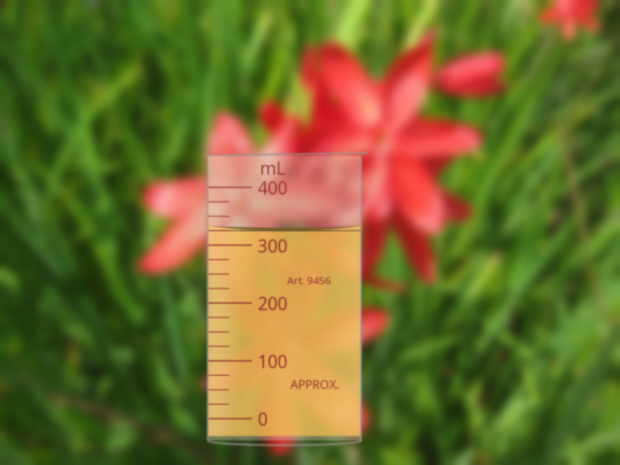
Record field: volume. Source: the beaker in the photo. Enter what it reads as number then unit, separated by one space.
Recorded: 325 mL
